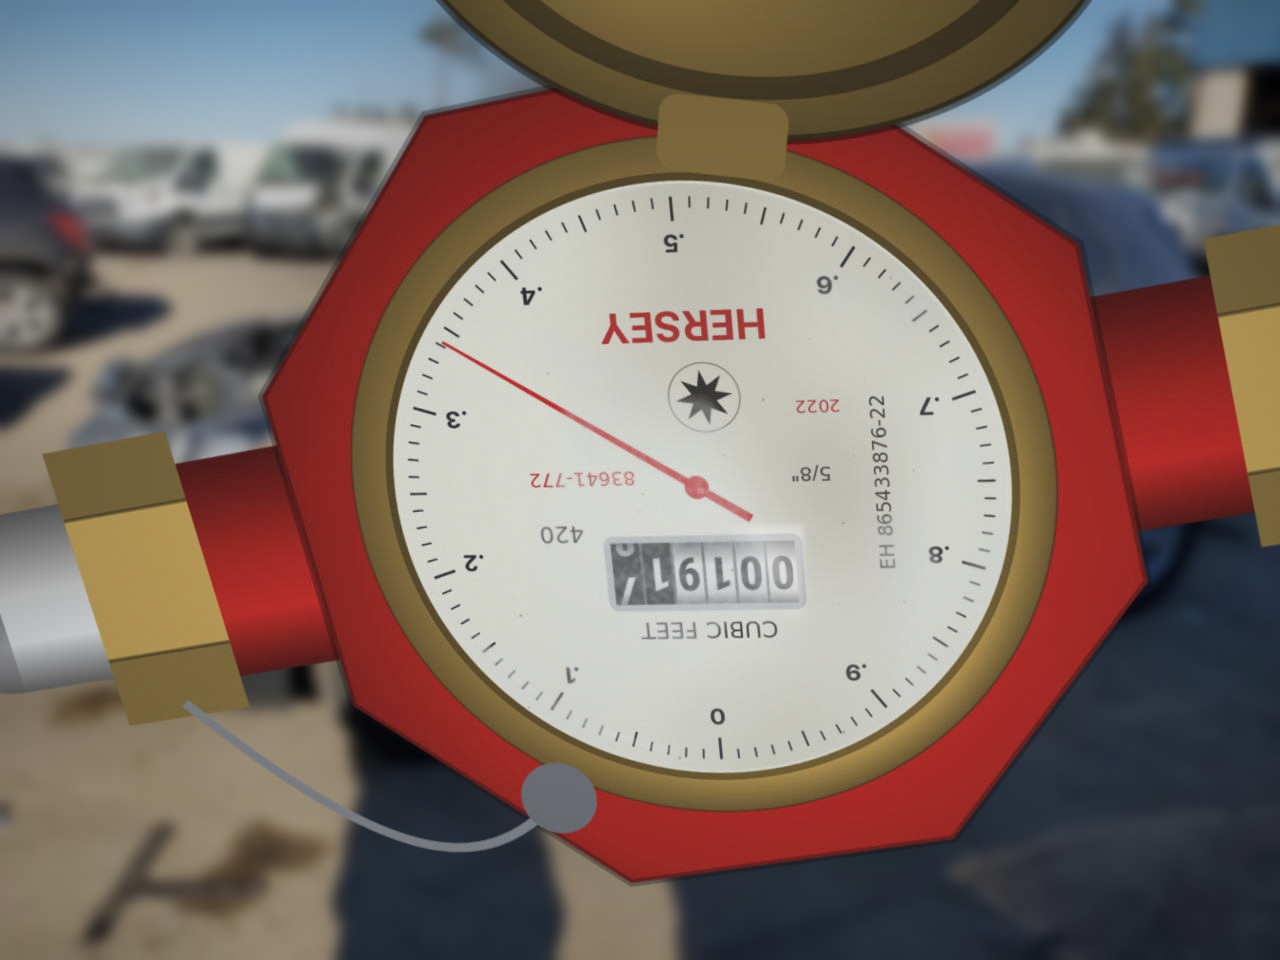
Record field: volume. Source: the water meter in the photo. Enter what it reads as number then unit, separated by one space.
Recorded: 1917.34 ft³
